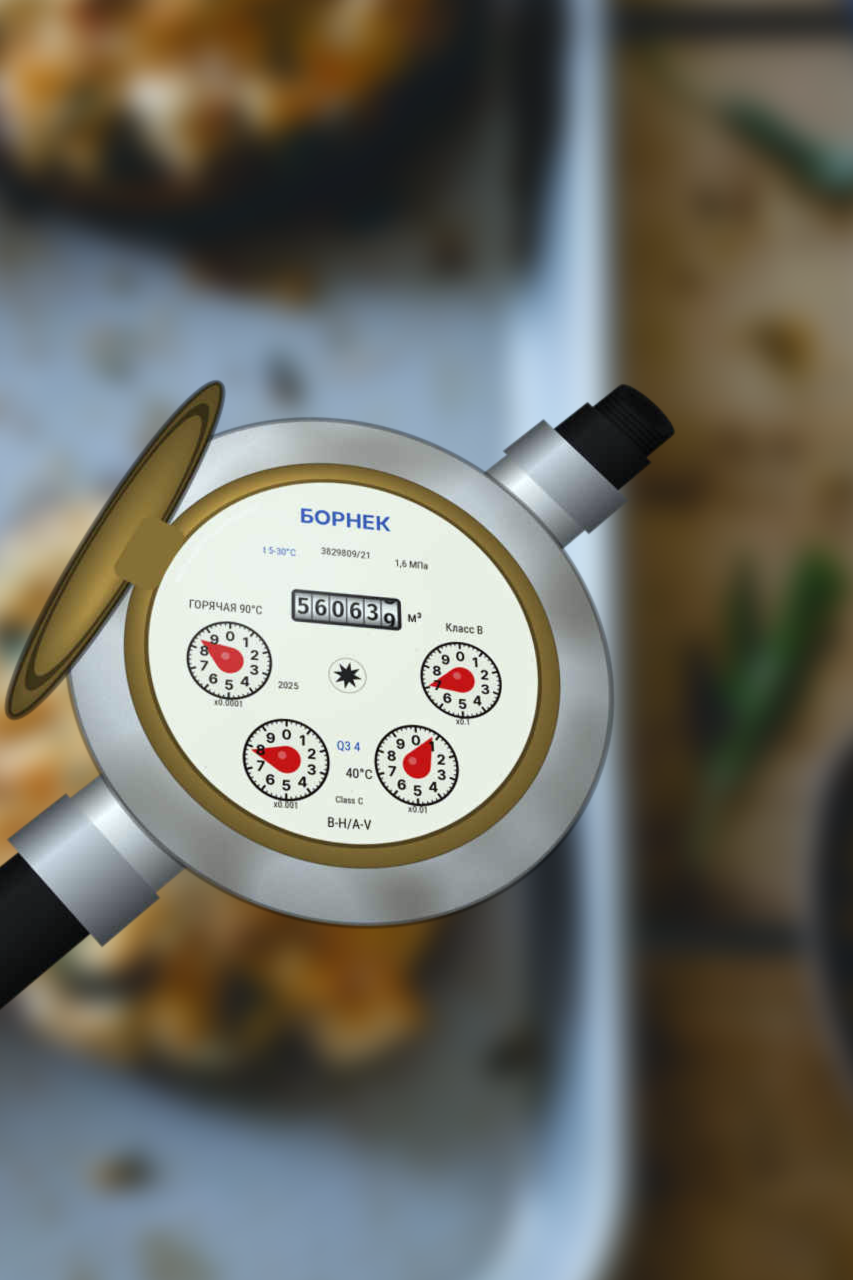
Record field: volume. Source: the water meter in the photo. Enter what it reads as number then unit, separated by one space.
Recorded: 560638.7078 m³
